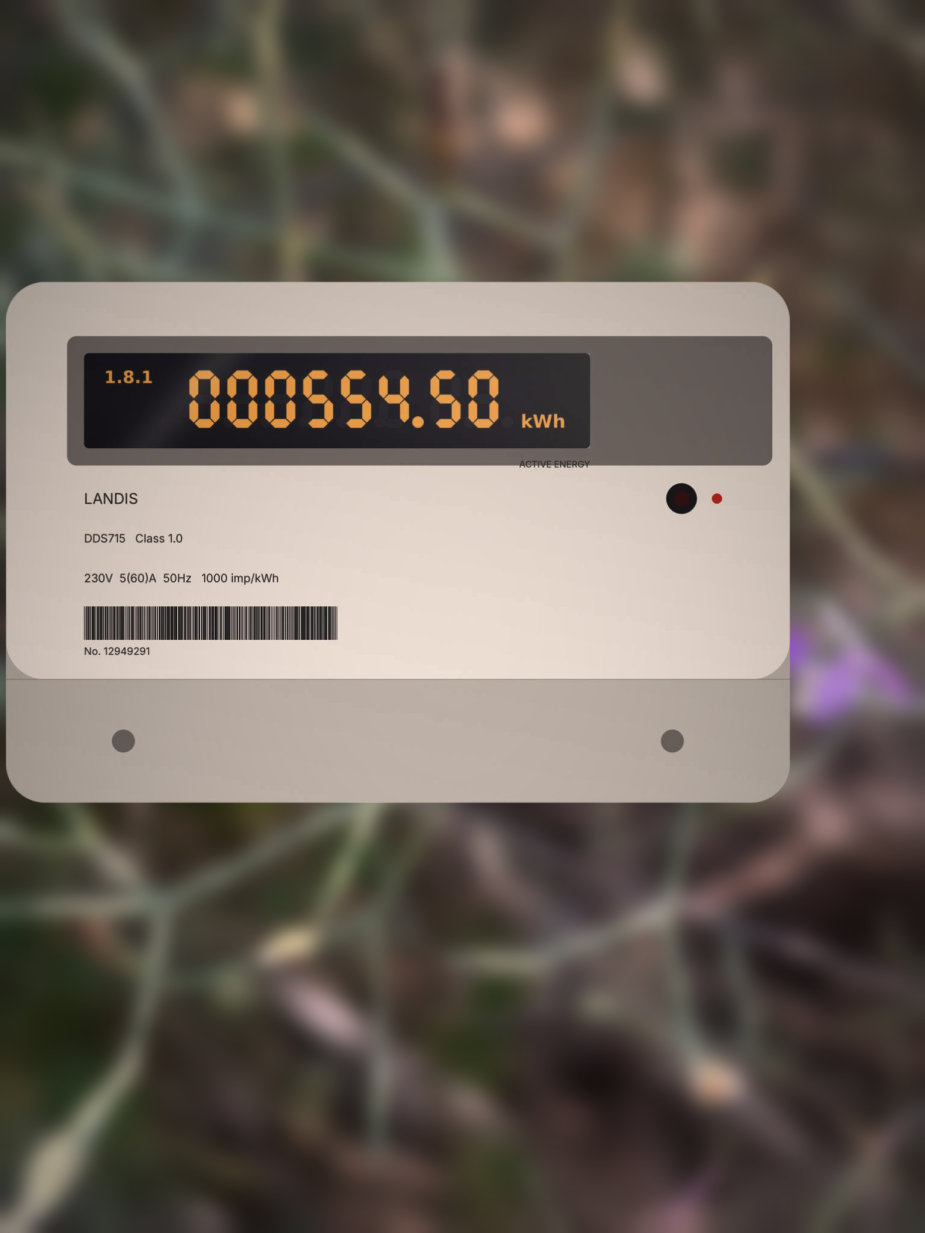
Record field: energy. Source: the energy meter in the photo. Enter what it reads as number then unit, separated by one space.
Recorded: 554.50 kWh
